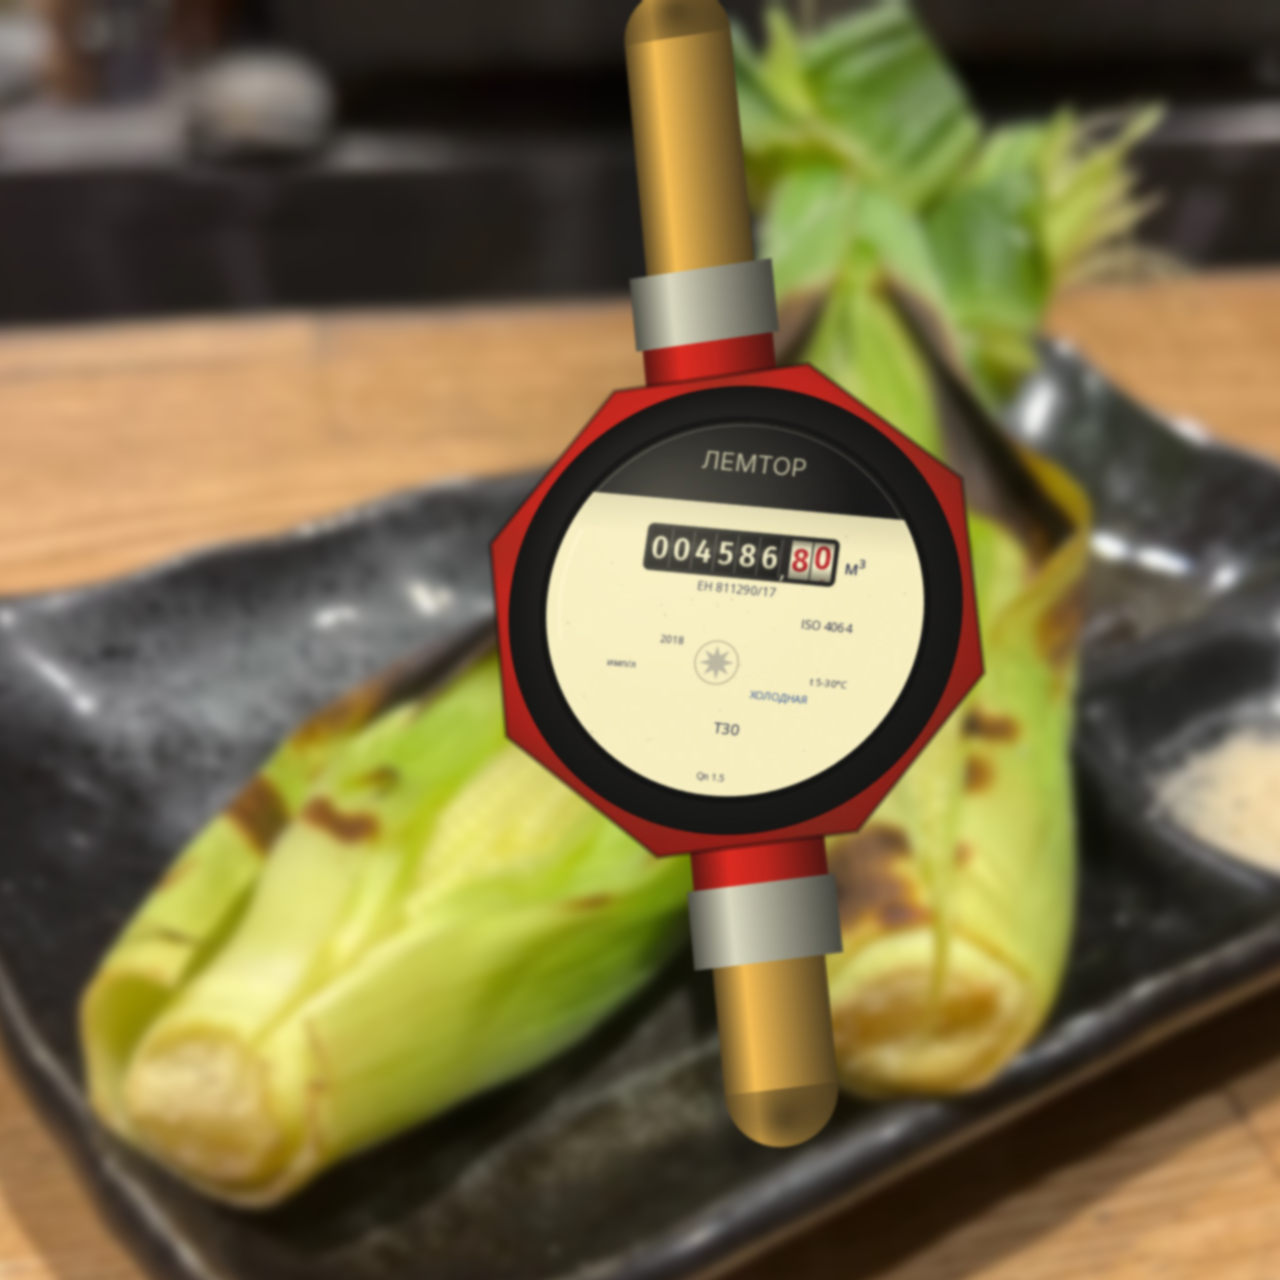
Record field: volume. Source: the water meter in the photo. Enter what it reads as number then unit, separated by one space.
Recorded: 4586.80 m³
